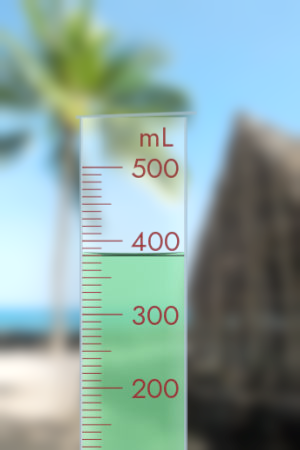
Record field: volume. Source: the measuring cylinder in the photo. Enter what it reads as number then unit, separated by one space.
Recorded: 380 mL
